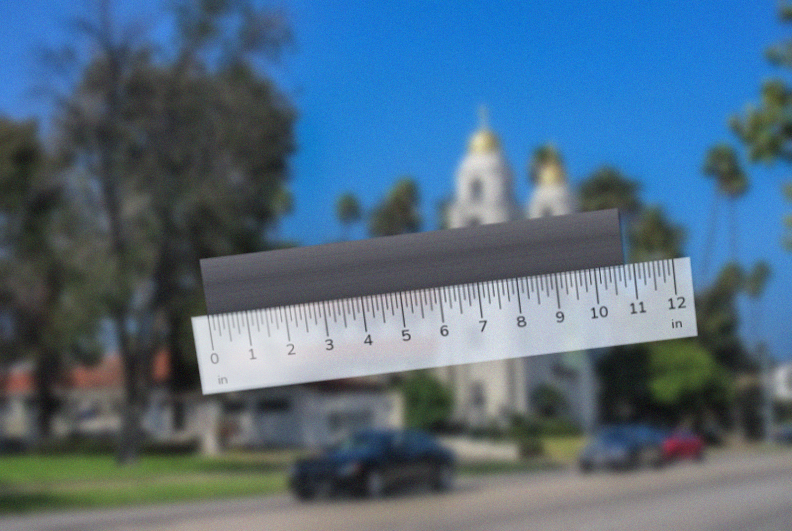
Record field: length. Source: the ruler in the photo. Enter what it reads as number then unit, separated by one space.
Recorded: 10.75 in
